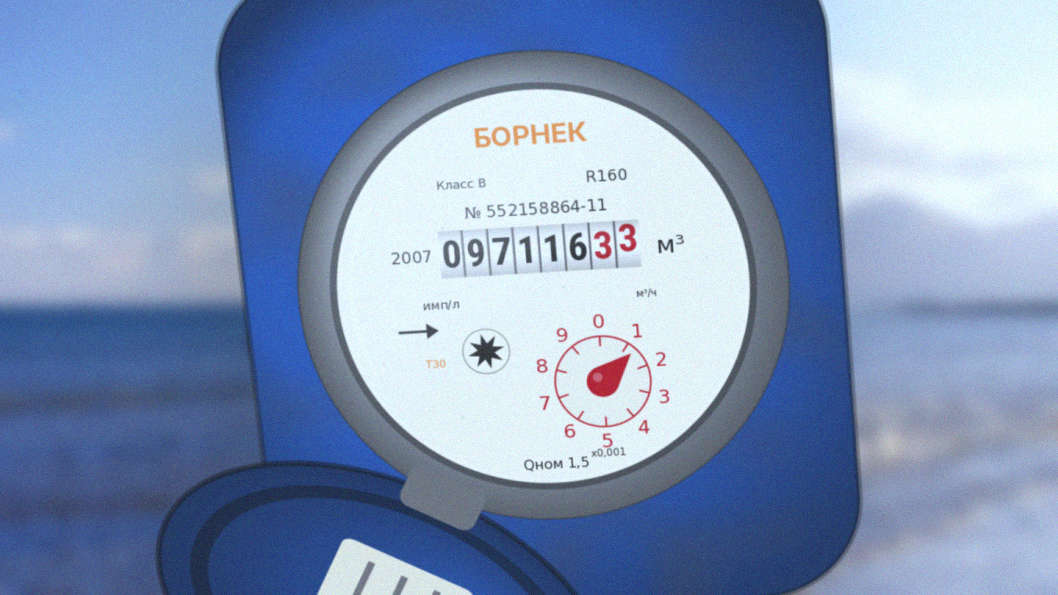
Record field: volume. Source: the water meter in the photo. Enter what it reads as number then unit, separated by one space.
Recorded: 97116.331 m³
